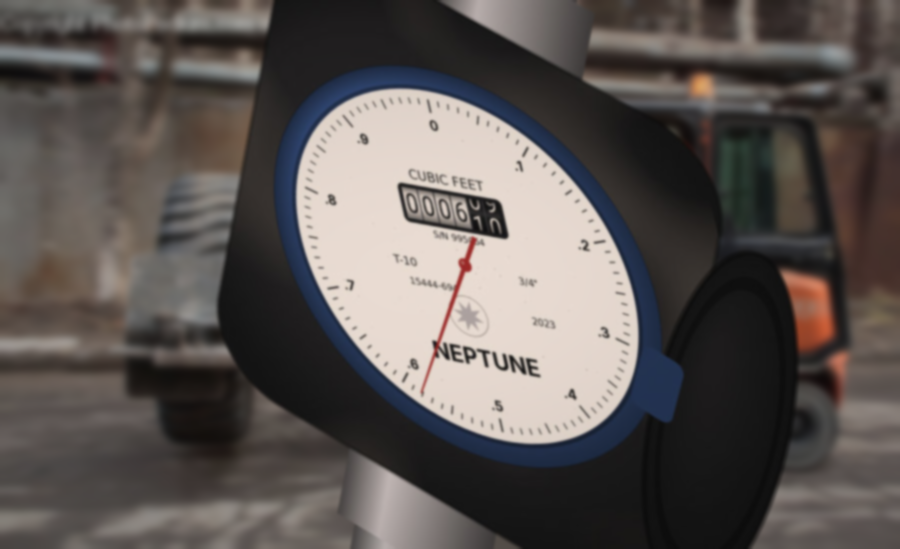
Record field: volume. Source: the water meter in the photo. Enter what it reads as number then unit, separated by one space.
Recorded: 609.58 ft³
